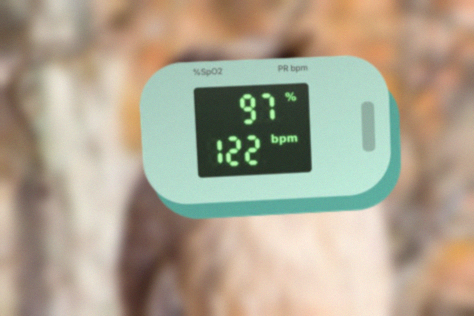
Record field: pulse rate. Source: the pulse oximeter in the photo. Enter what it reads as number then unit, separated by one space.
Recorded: 122 bpm
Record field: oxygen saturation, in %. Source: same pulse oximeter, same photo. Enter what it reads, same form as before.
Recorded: 97 %
